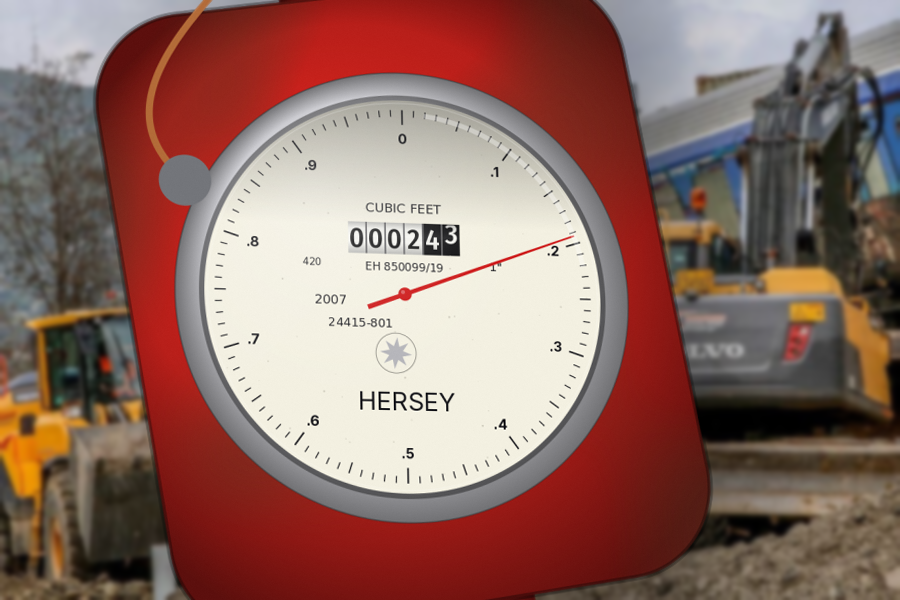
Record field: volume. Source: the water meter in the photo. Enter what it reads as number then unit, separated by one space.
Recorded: 243.19 ft³
